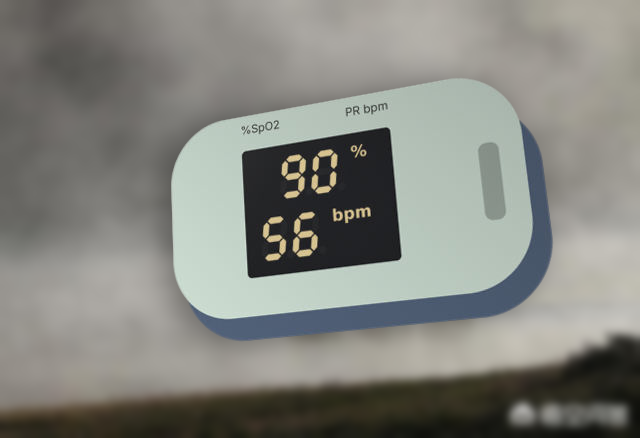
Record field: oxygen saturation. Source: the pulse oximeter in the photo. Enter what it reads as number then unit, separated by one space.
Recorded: 90 %
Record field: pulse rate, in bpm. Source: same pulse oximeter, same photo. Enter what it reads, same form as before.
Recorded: 56 bpm
